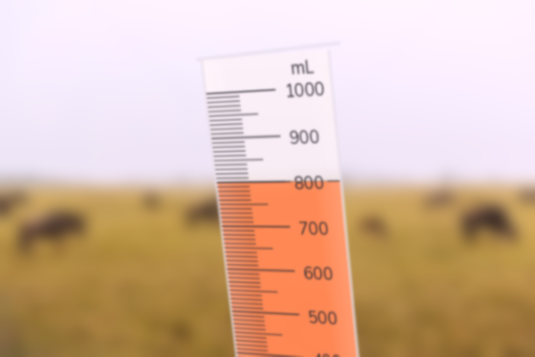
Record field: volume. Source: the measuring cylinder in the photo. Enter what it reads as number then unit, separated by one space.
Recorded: 800 mL
